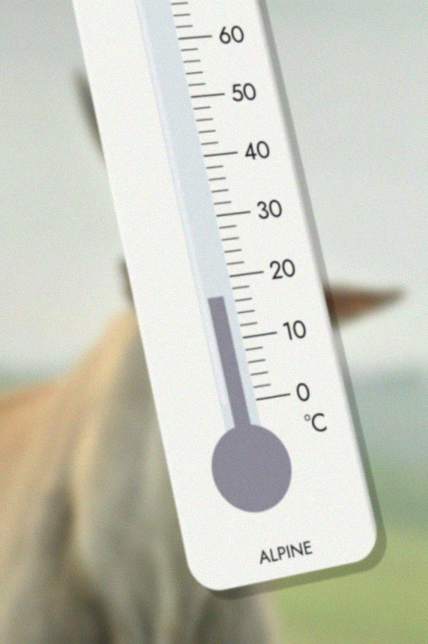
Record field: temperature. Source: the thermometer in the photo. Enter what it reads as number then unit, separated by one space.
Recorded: 17 °C
